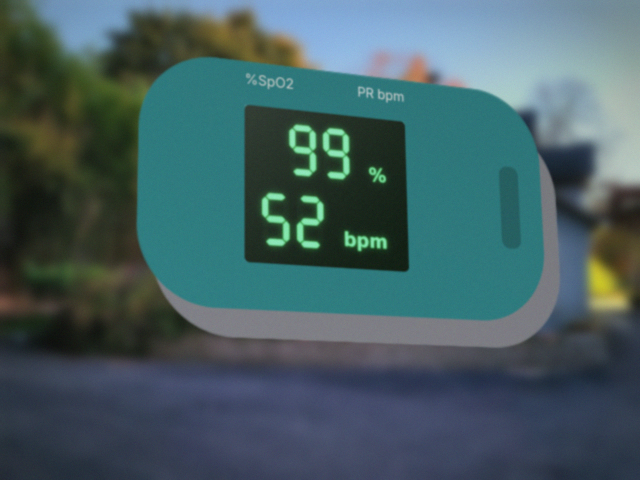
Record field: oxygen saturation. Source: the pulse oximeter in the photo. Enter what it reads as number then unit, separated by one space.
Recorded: 99 %
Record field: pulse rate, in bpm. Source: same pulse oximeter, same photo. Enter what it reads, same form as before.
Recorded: 52 bpm
